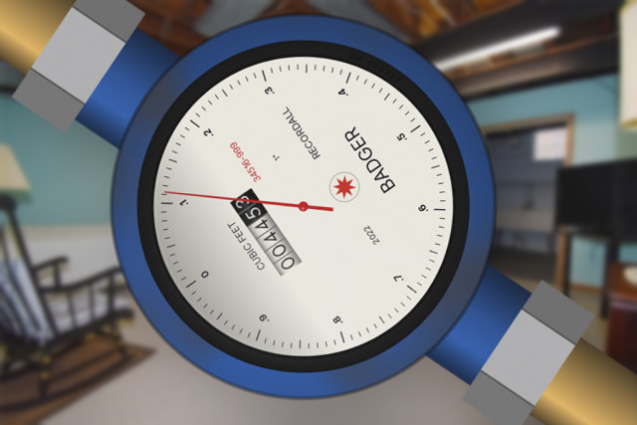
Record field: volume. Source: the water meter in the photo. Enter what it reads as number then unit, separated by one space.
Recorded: 4453.11 ft³
